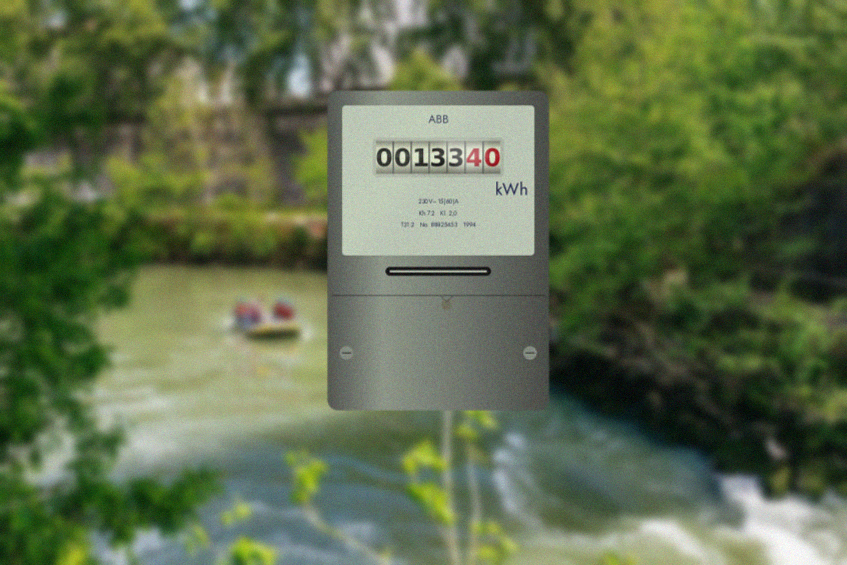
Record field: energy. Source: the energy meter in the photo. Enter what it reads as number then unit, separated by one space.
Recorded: 133.40 kWh
